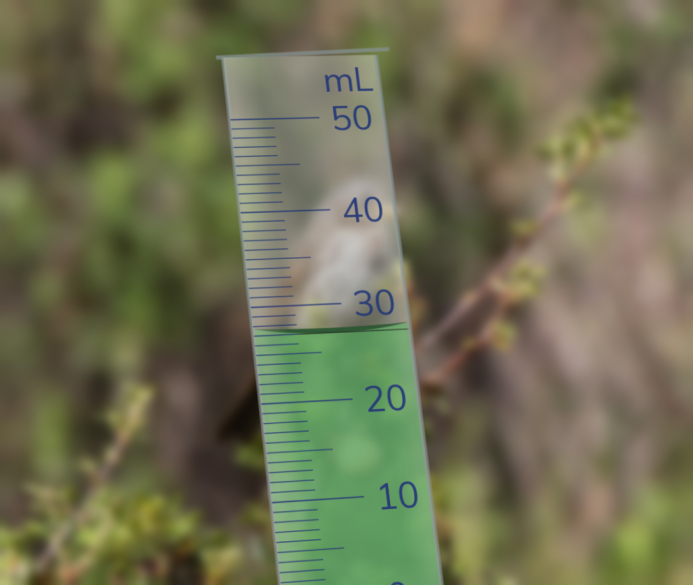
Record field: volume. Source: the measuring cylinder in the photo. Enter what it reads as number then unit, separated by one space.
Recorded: 27 mL
